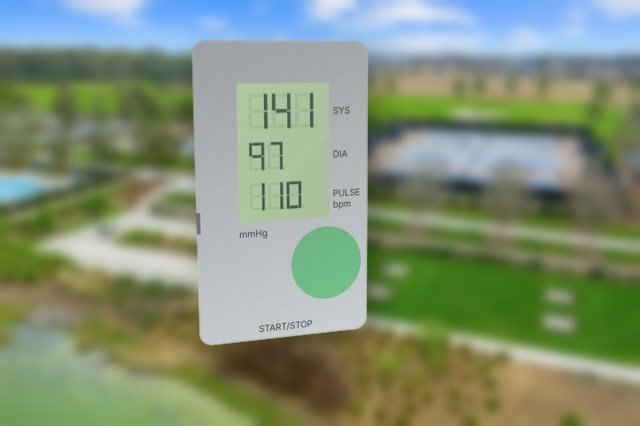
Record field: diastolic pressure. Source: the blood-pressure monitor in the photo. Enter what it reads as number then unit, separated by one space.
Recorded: 97 mmHg
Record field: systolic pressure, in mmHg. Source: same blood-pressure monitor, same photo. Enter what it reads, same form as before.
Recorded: 141 mmHg
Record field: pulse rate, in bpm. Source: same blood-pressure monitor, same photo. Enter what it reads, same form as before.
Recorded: 110 bpm
